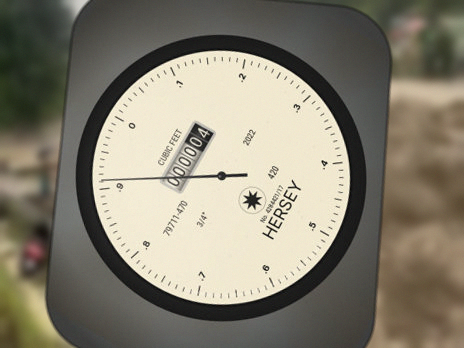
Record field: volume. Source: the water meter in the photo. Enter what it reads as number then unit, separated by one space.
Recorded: 3.91 ft³
